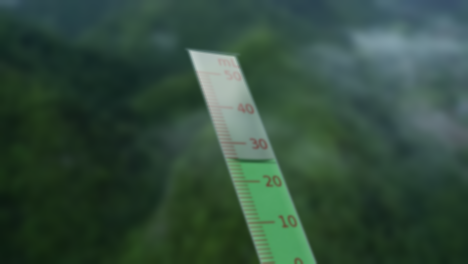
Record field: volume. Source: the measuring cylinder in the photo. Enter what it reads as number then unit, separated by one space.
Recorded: 25 mL
